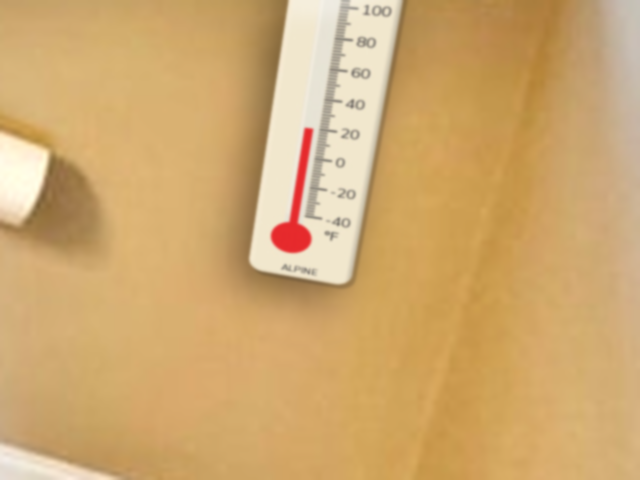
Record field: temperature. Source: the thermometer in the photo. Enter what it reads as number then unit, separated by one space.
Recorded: 20 °F
